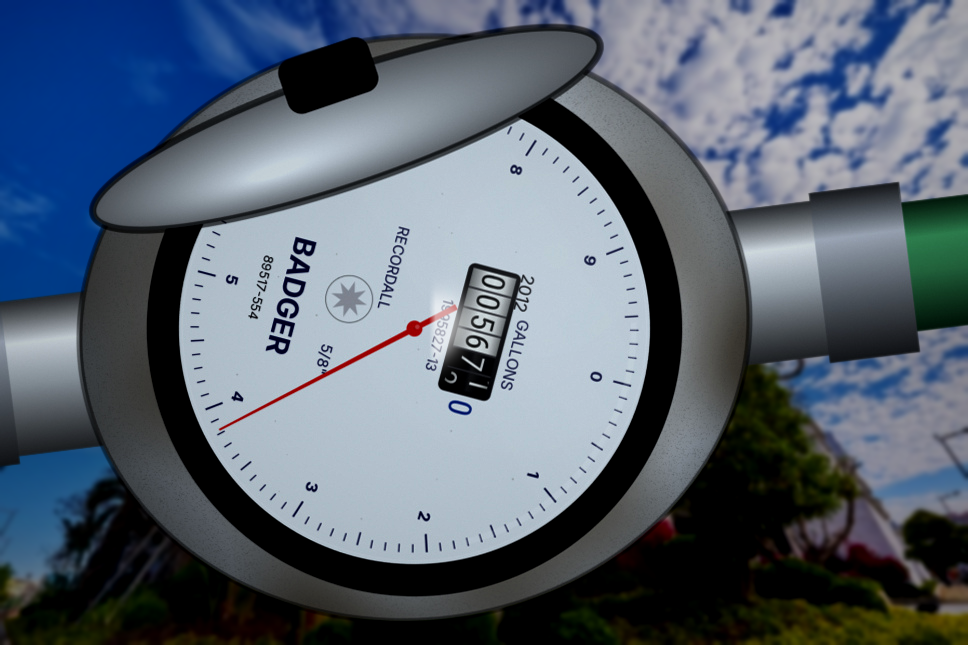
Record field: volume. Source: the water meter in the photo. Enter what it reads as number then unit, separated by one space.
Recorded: 56713.8 gal
